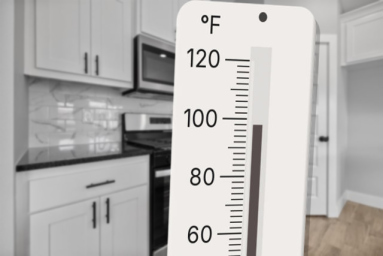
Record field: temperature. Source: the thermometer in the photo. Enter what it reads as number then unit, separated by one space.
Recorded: 98 °F
